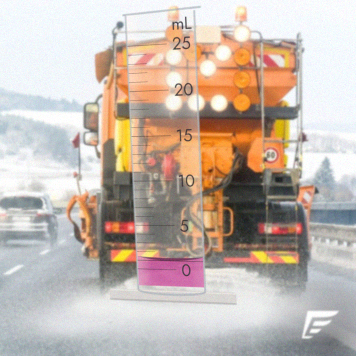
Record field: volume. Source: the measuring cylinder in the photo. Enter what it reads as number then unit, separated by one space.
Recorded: 1 mL
